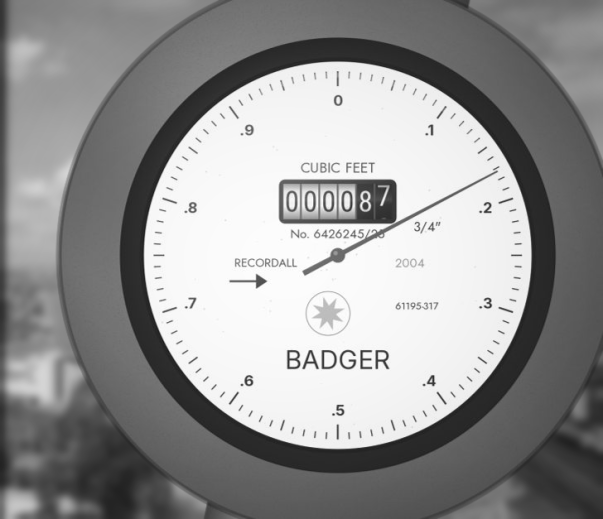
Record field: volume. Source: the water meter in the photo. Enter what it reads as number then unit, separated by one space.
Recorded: 87.17 ft³
